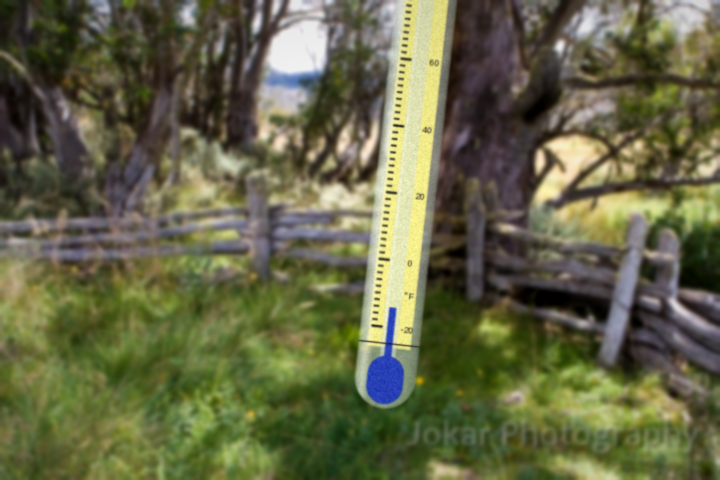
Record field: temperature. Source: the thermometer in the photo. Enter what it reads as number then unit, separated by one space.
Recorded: -14 °F
